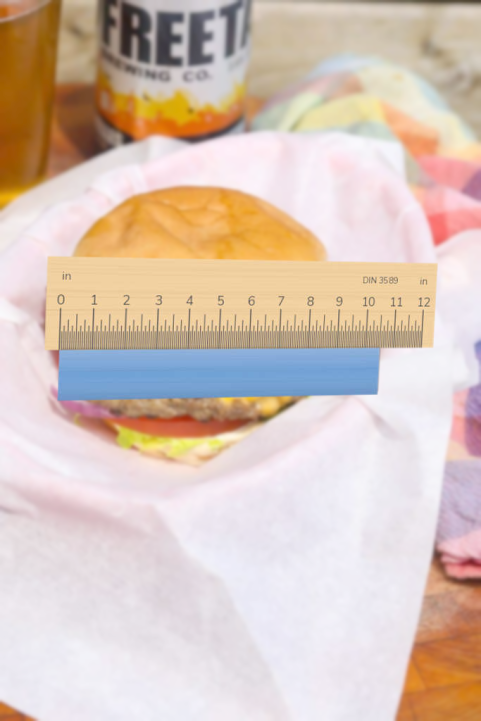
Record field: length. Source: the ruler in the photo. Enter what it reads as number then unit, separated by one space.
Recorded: 10.5 in
